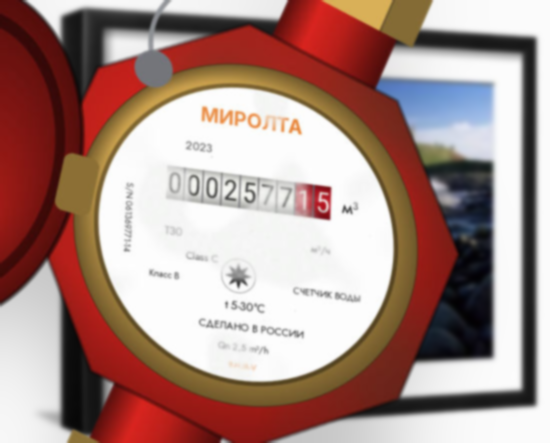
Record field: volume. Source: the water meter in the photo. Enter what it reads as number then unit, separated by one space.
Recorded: 2577.15 m³
